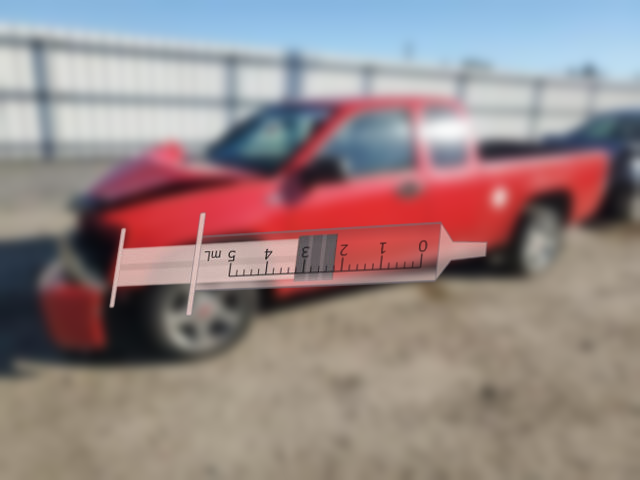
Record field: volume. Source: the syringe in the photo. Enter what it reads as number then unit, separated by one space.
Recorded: 2.2 mL
